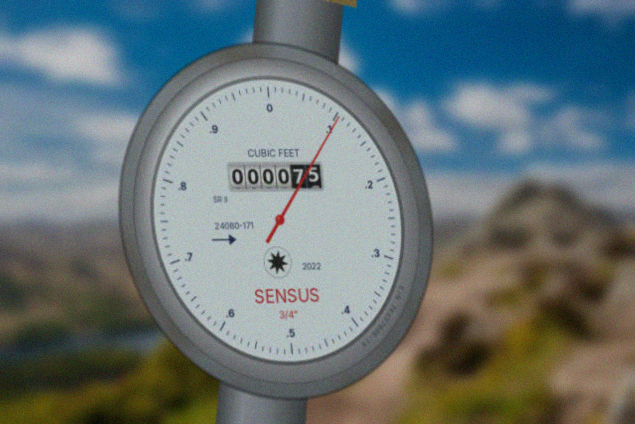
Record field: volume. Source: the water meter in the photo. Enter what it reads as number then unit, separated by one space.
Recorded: 75.10 ft³
